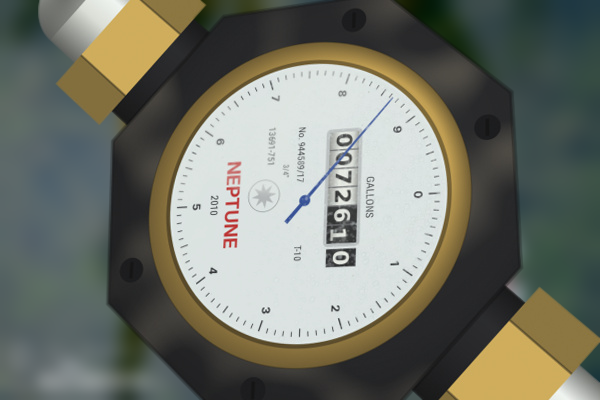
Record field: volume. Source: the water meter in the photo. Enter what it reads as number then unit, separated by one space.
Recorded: 72608.6 gal
